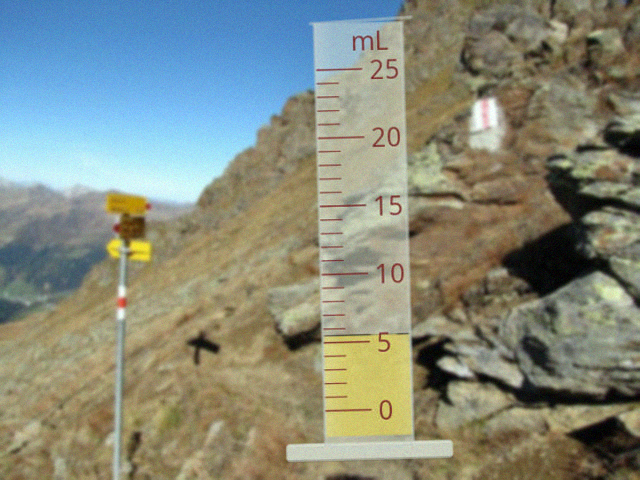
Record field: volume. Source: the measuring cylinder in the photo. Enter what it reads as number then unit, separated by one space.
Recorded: 5.5 mL
